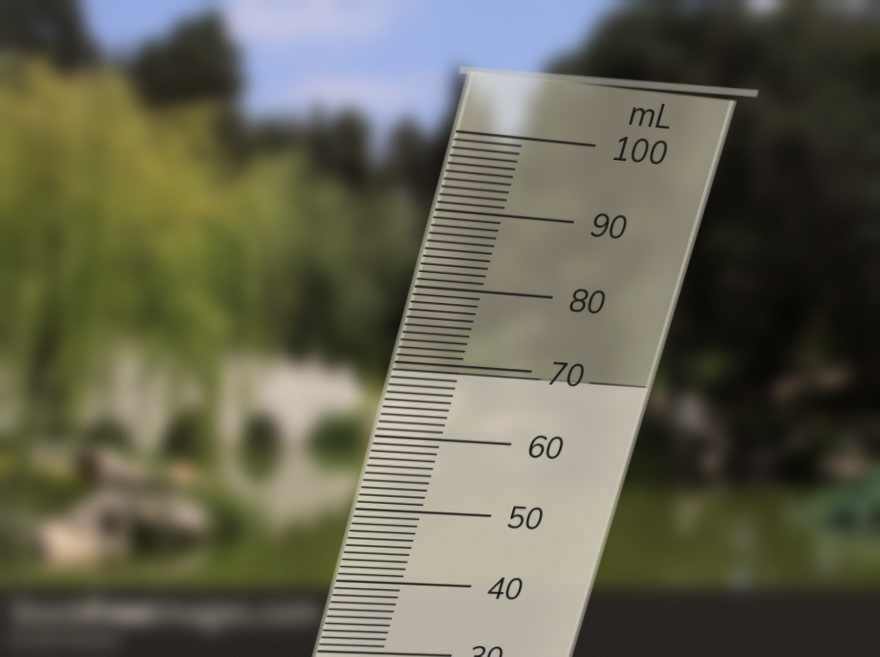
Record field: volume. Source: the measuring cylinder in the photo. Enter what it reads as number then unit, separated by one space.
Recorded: 69 mL
